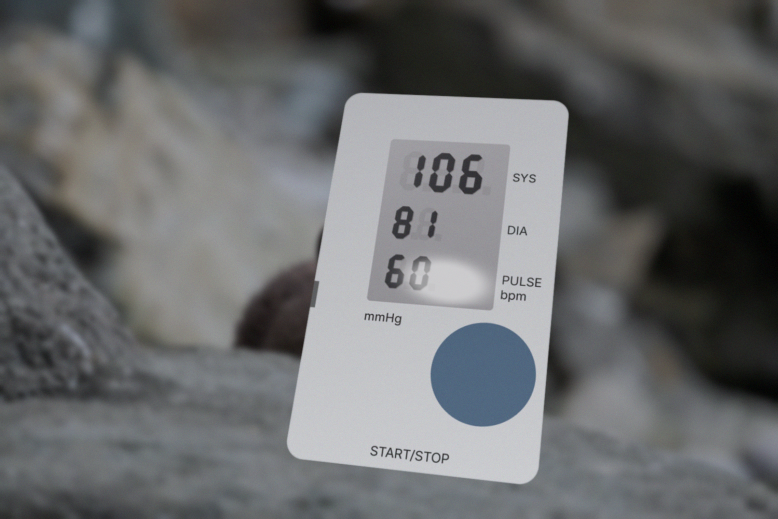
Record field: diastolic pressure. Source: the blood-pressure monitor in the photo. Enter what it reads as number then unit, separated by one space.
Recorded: 81 mmHg
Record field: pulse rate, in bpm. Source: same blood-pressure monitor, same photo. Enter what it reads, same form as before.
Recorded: 60 bpm
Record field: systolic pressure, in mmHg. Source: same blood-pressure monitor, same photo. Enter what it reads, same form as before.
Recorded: 106 mmHg
